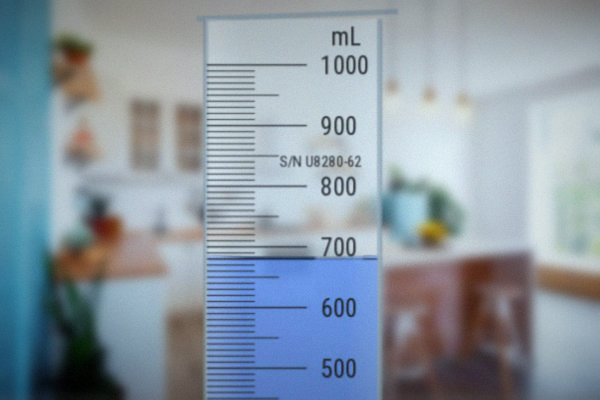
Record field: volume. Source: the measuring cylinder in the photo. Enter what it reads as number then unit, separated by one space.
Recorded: 680 mL
